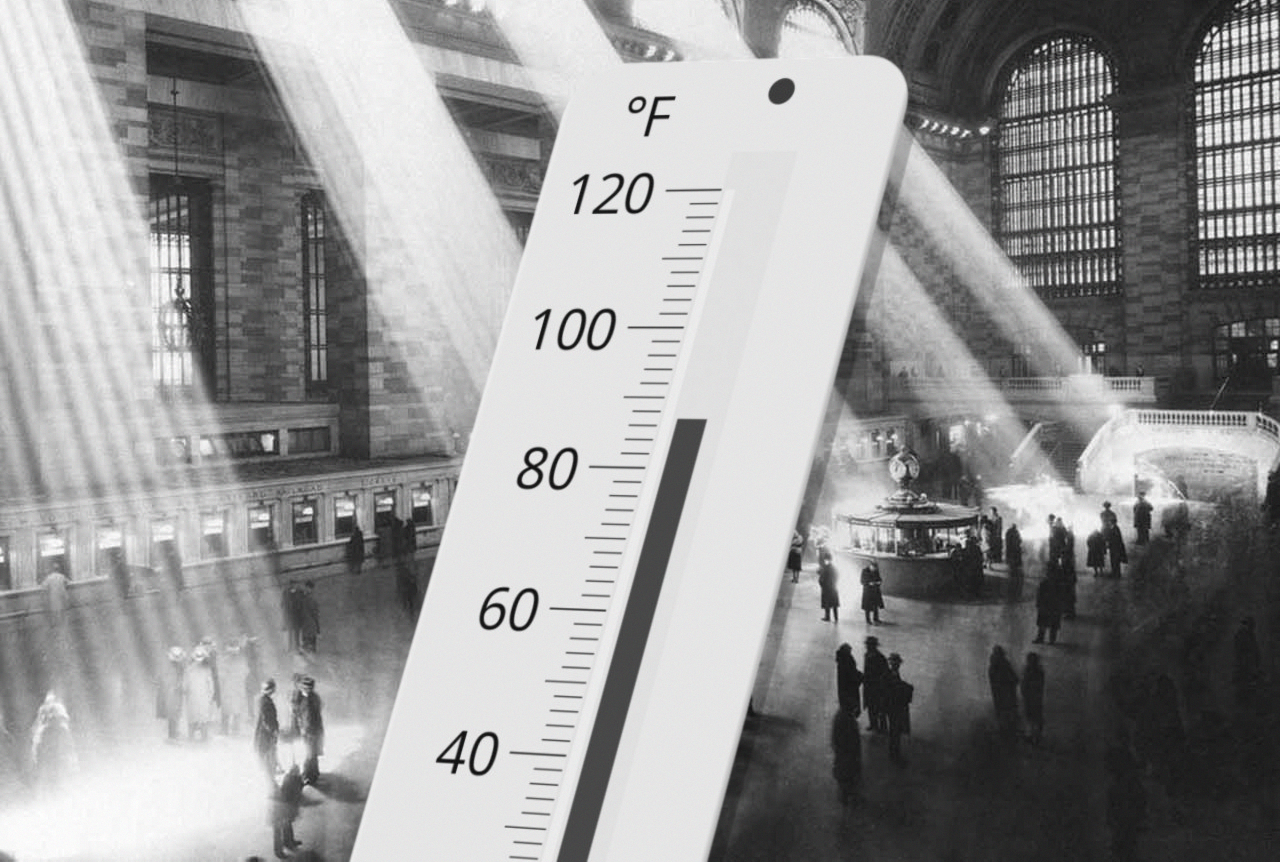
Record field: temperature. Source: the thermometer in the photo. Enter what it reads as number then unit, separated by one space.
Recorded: 87 °F
